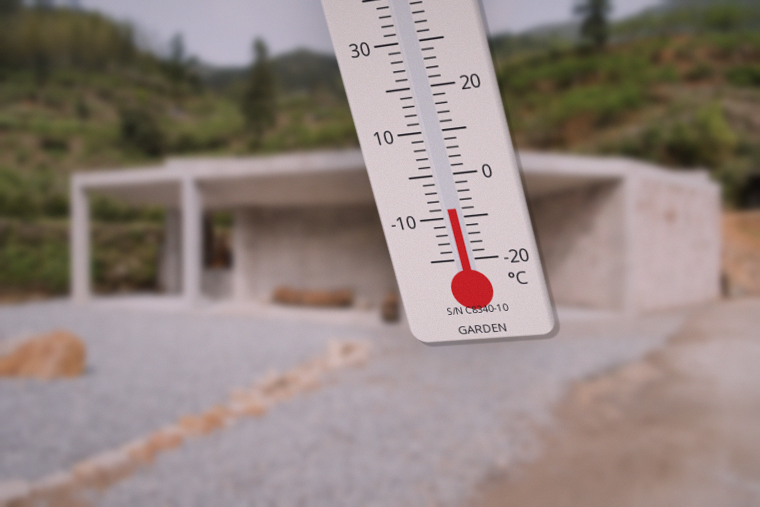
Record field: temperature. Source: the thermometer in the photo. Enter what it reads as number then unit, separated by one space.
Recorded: -8 °C
